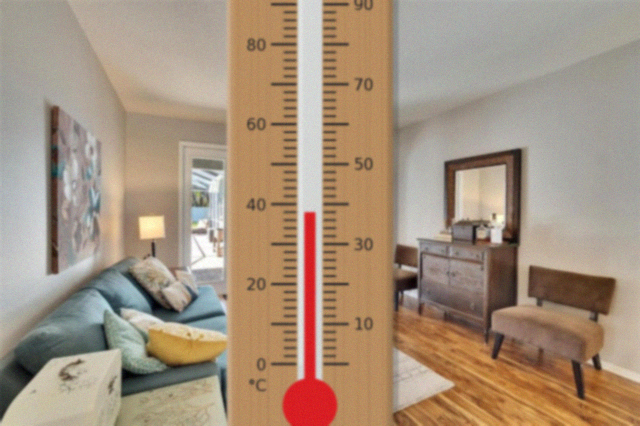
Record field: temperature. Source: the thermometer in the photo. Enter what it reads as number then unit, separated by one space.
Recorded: 38 °C
